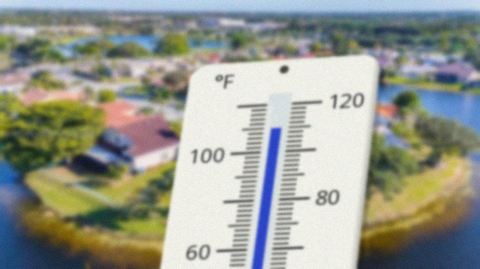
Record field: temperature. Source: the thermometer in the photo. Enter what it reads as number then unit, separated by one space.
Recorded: 110 °F
